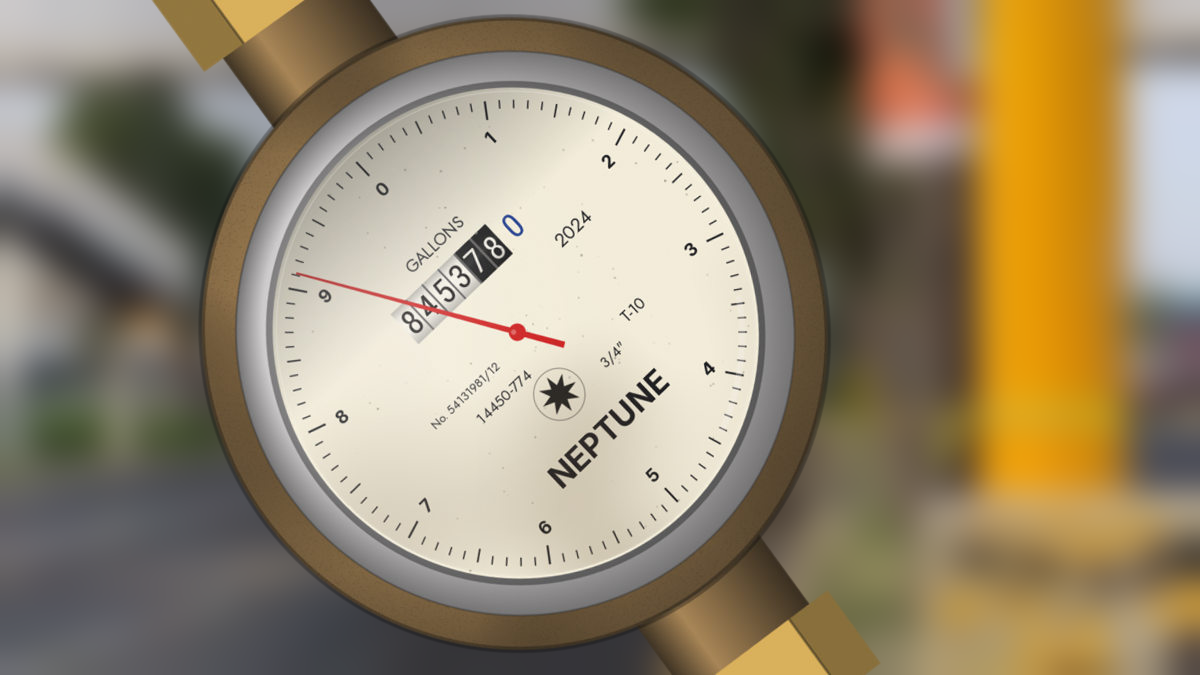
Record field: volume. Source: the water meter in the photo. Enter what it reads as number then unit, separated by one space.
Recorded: 8453779.1 gal
